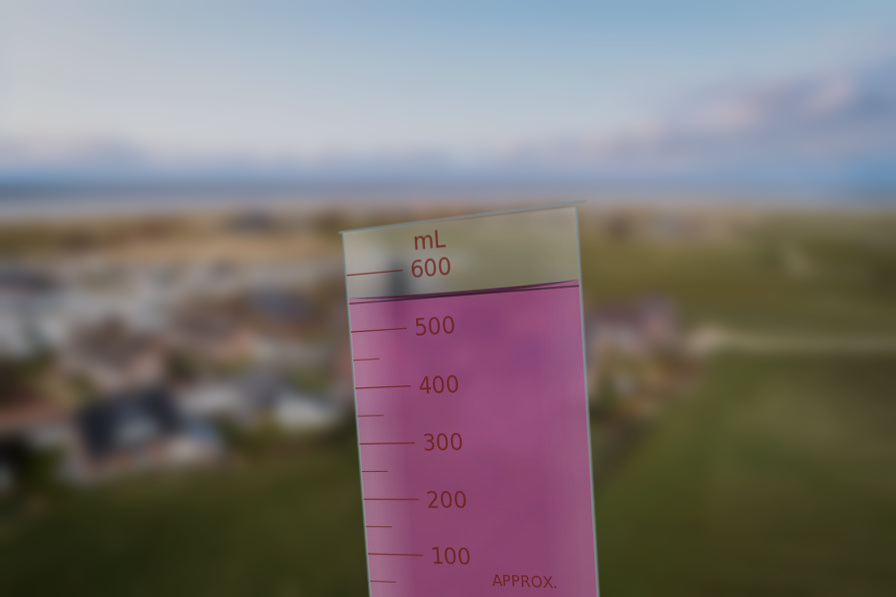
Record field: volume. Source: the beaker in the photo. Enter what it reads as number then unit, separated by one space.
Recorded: 550 mL
